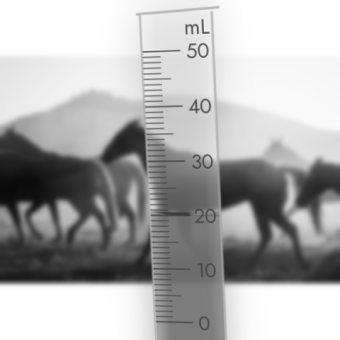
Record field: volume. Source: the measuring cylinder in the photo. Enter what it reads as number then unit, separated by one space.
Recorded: 20 mL
